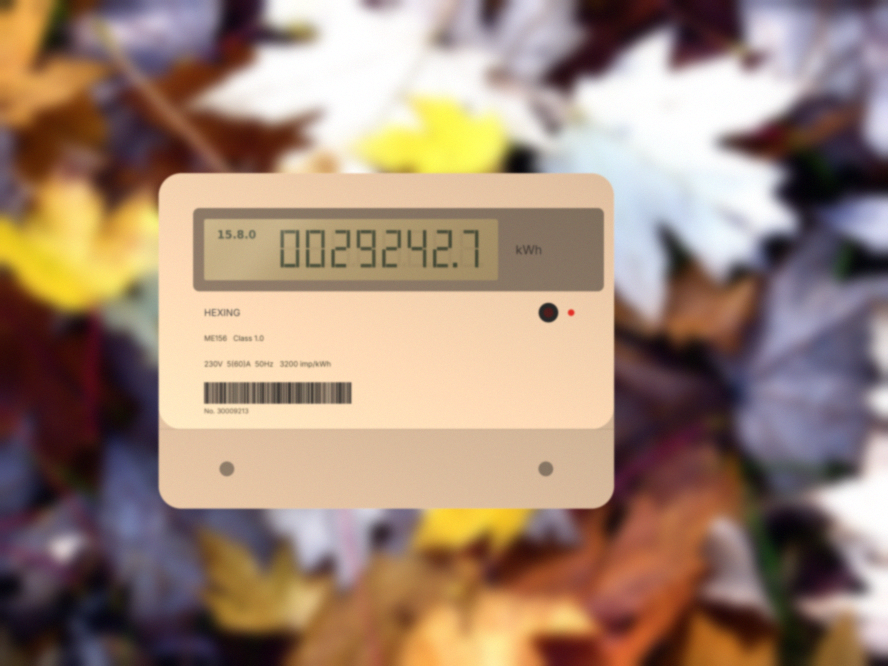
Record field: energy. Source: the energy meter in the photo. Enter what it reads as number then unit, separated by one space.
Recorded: 29242.7 kWh
